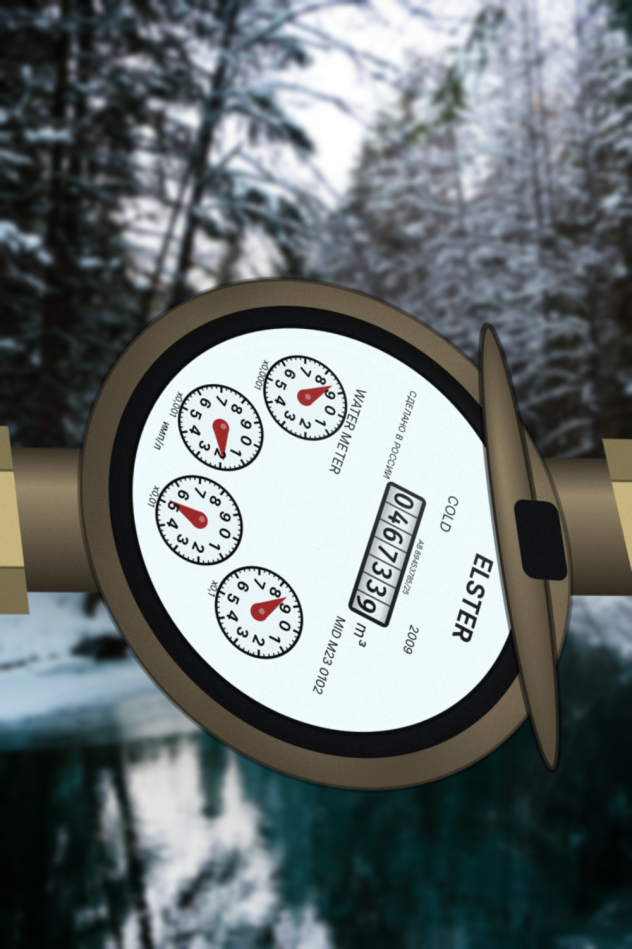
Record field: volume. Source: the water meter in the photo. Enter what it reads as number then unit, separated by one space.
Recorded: 467338.8518 m³
